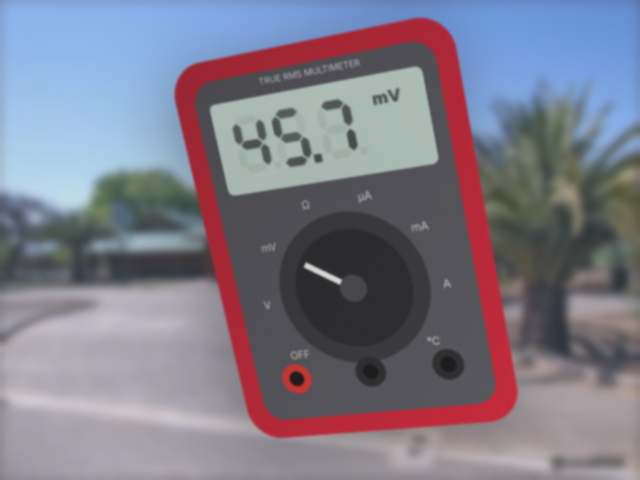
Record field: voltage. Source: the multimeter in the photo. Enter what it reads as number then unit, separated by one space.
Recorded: 45.7 mV
